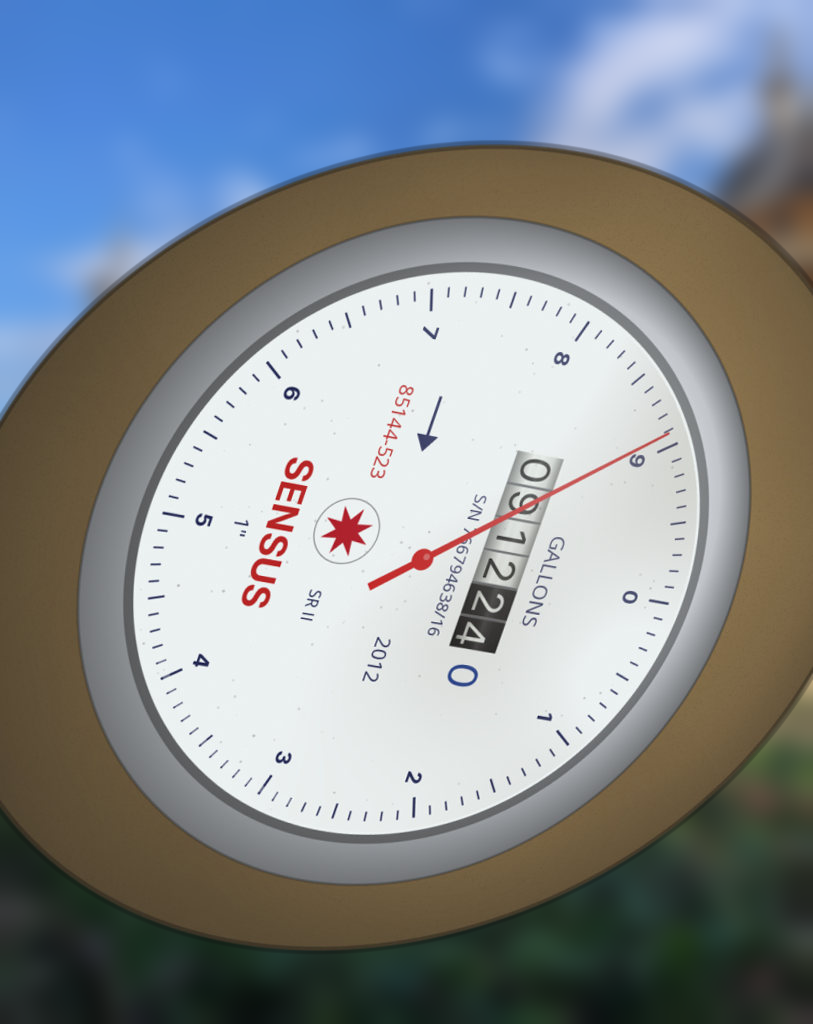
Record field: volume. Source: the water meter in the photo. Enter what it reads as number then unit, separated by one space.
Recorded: 912238.9 gal
